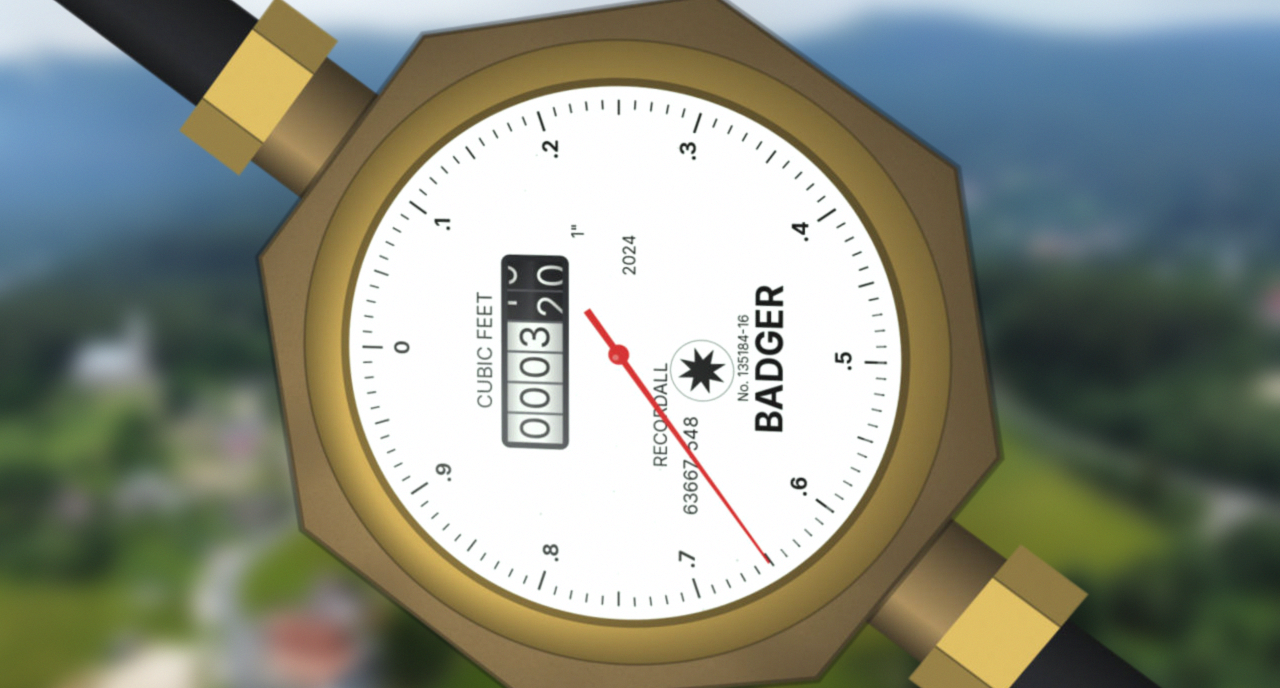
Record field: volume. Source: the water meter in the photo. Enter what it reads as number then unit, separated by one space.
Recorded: 319.65 ft³
